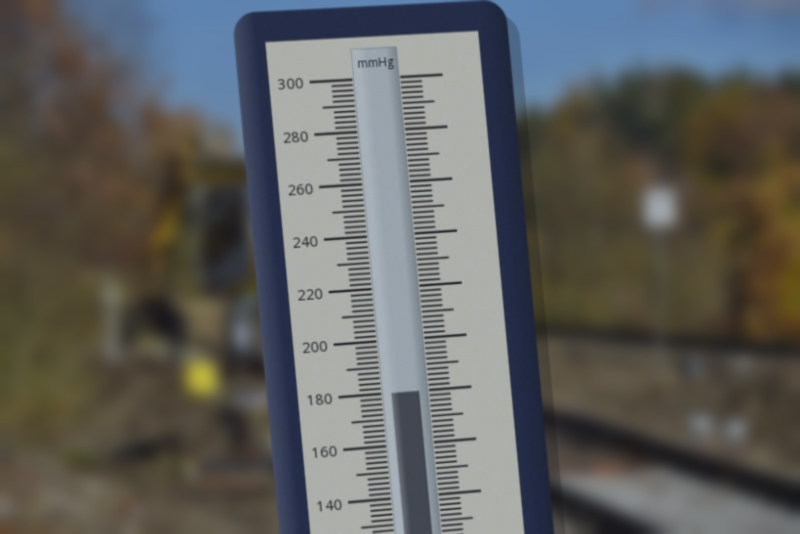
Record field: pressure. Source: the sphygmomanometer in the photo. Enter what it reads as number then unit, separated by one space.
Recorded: 180 mmHg
